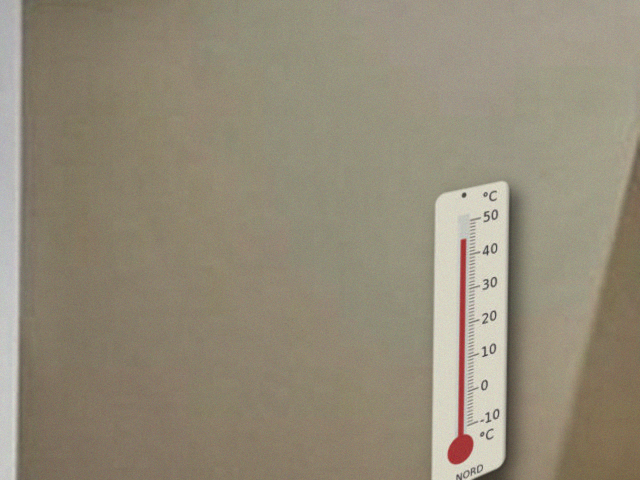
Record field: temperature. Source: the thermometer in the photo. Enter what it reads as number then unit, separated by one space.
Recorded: 45 °C
